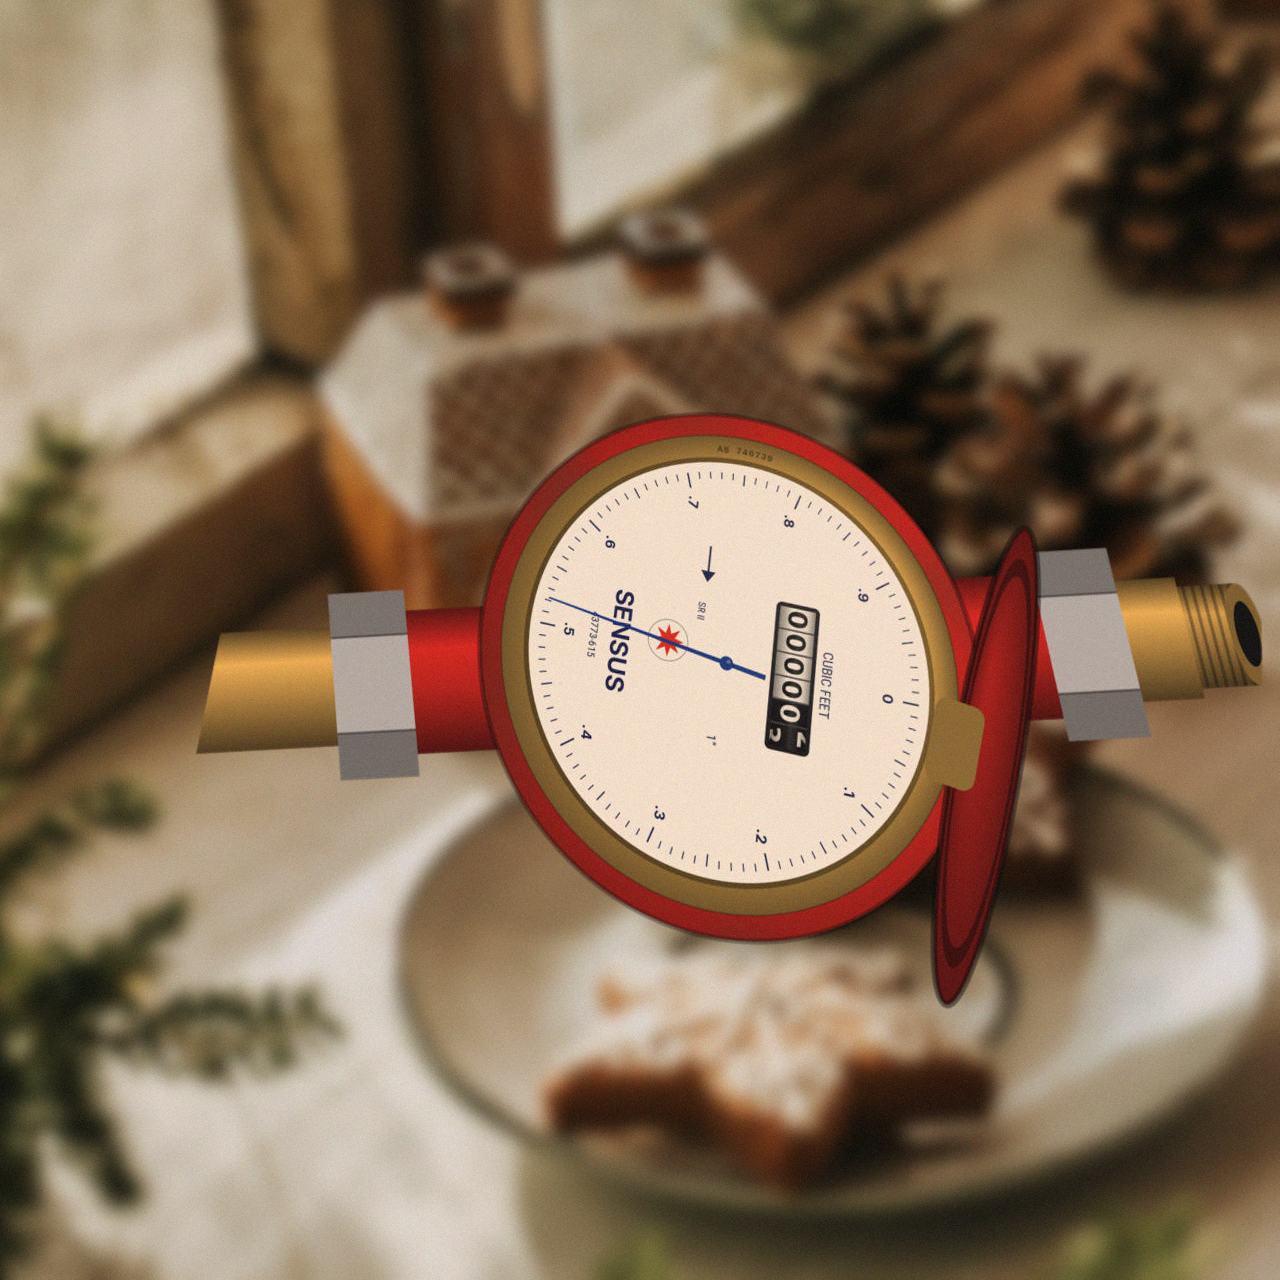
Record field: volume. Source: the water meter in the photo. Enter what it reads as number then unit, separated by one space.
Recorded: 2.52 ft³
